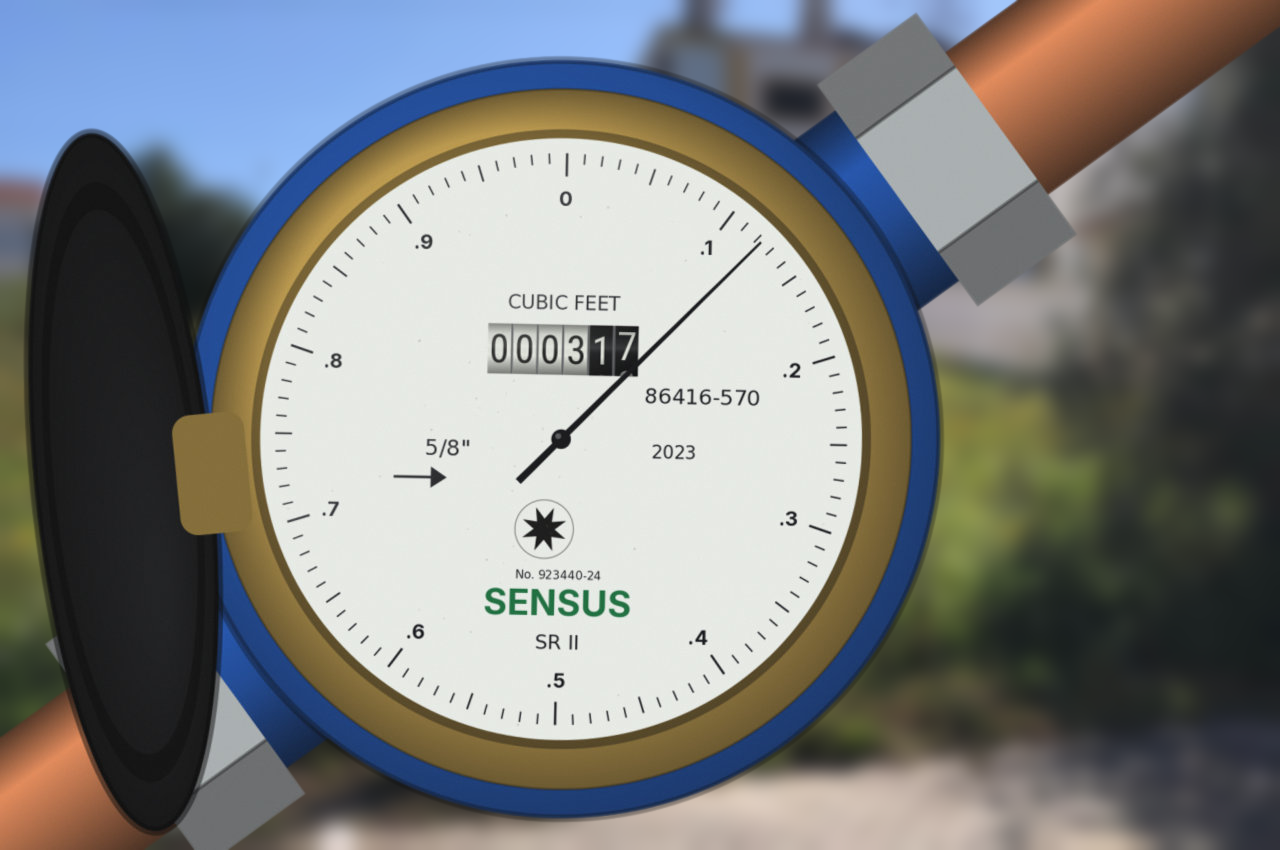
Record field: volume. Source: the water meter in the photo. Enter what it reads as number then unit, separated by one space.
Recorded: 317.12 ft³
